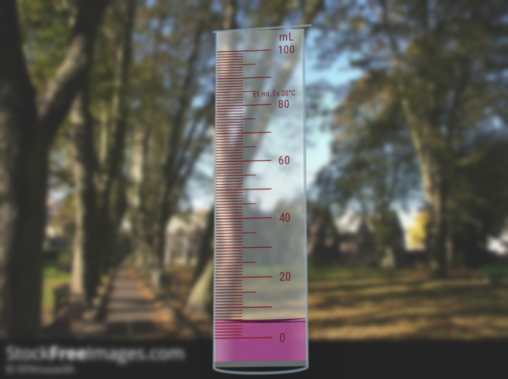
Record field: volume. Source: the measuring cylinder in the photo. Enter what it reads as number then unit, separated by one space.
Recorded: 5 mL
